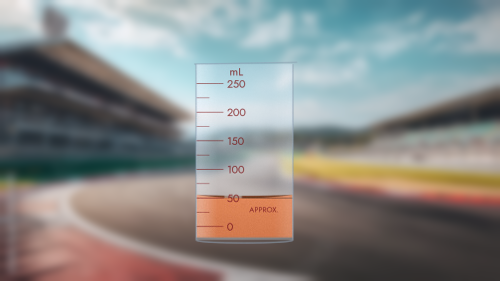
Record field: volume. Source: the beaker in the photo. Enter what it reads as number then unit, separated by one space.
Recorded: 50 mL
